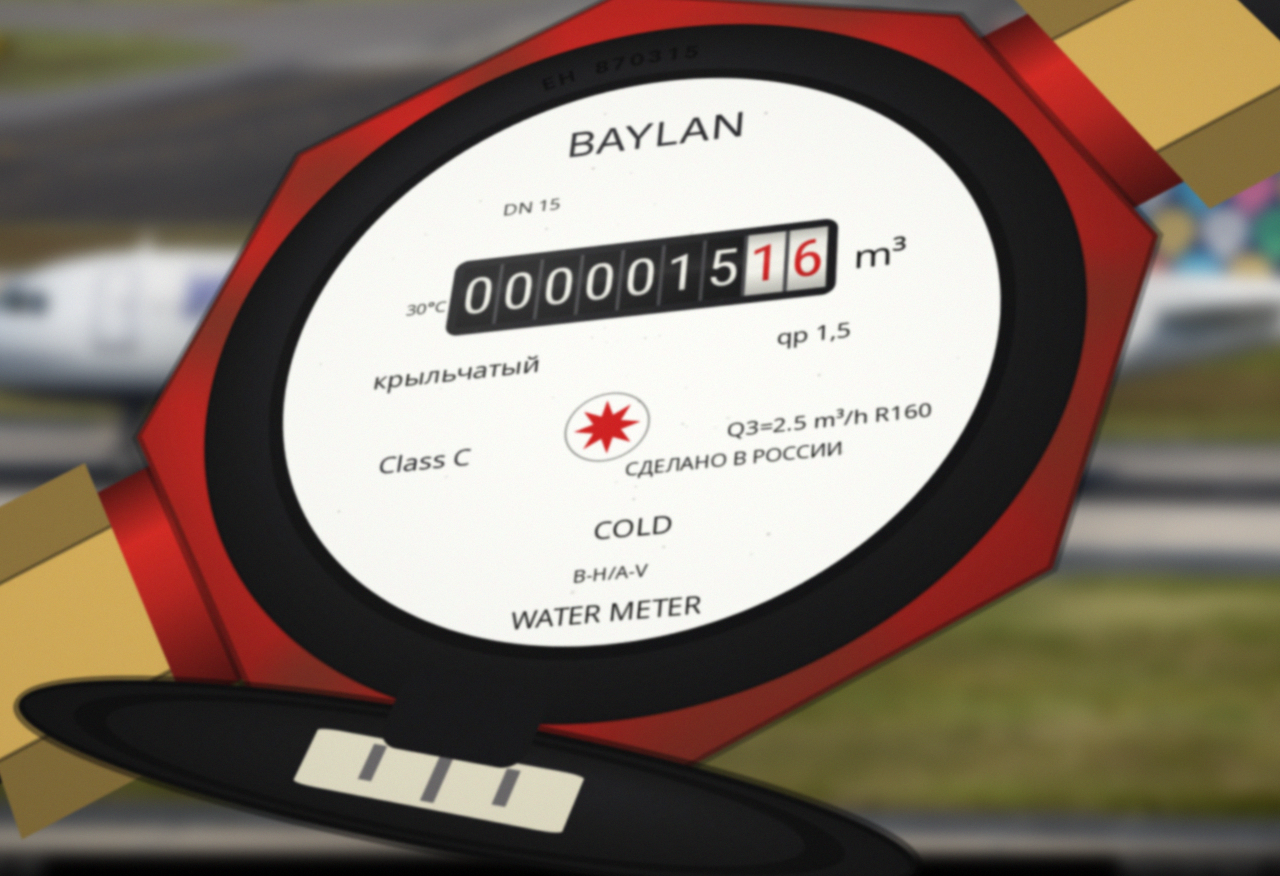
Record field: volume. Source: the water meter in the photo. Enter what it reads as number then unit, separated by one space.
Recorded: 15.16 m³
